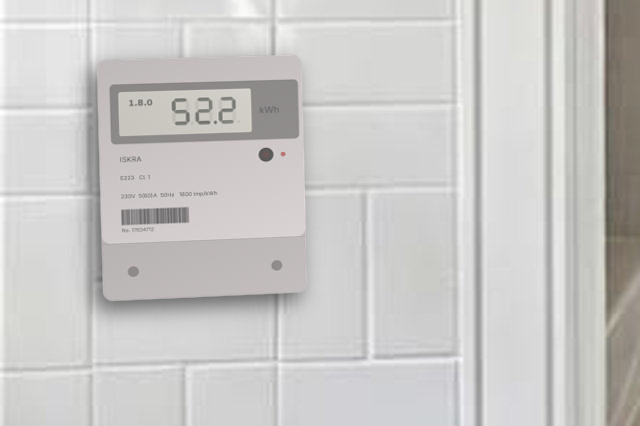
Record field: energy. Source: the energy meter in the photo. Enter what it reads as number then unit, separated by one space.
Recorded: 52.2 kWh
